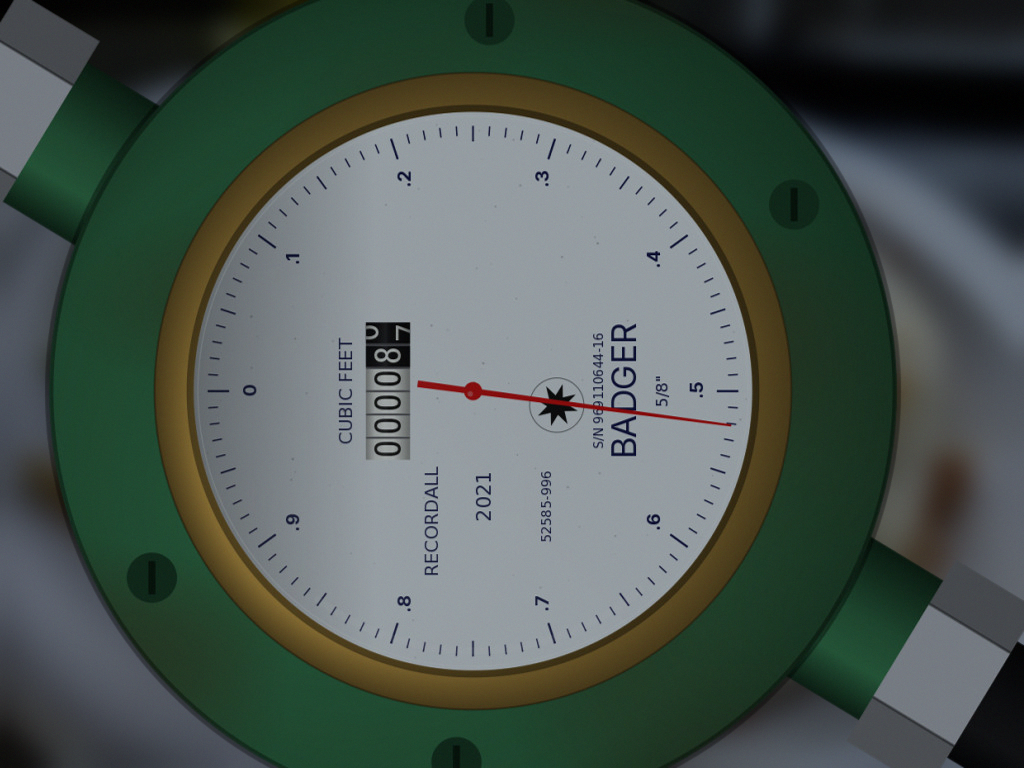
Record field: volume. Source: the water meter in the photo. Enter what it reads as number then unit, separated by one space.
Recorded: 86.52 ft³
